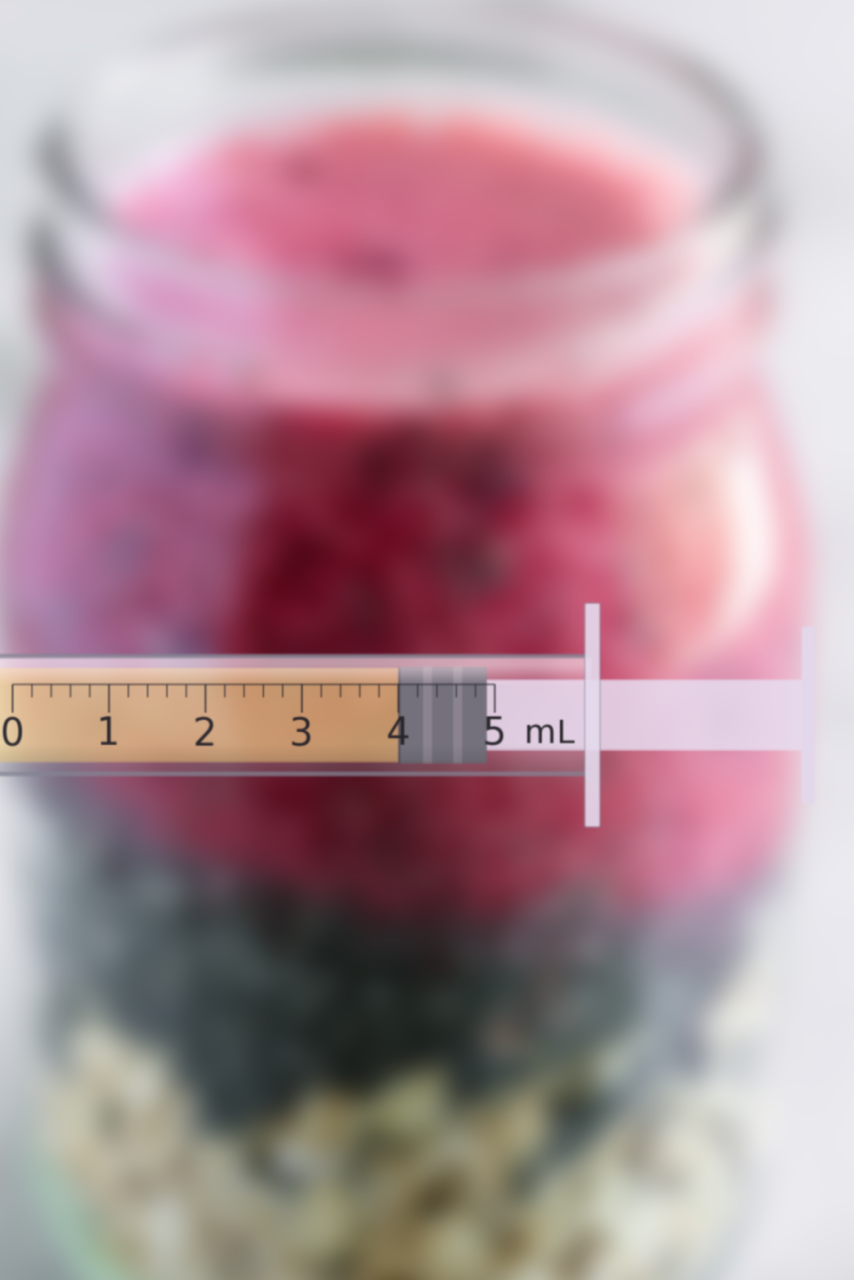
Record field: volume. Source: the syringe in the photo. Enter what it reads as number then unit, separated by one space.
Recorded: 4 mL
